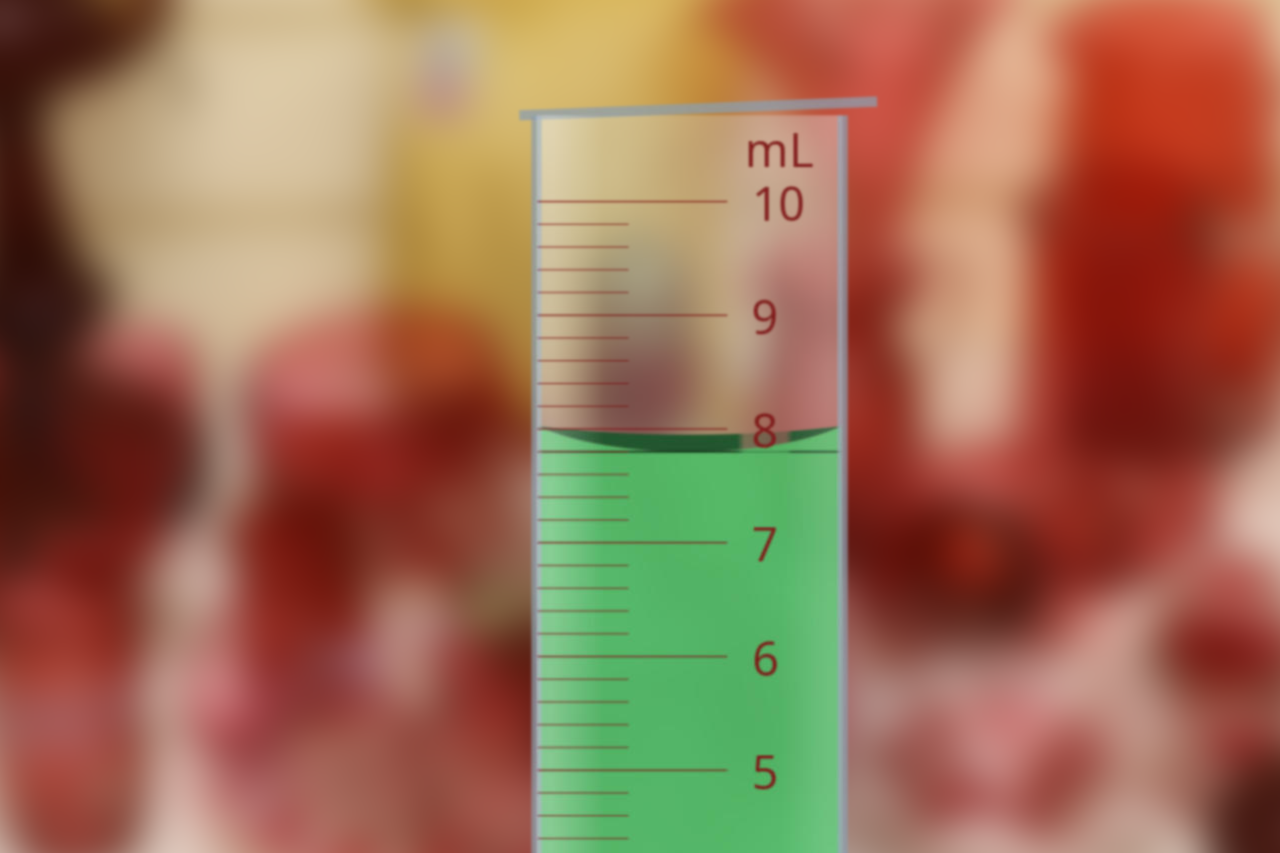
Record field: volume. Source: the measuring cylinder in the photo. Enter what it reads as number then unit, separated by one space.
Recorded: 7.8 mL
